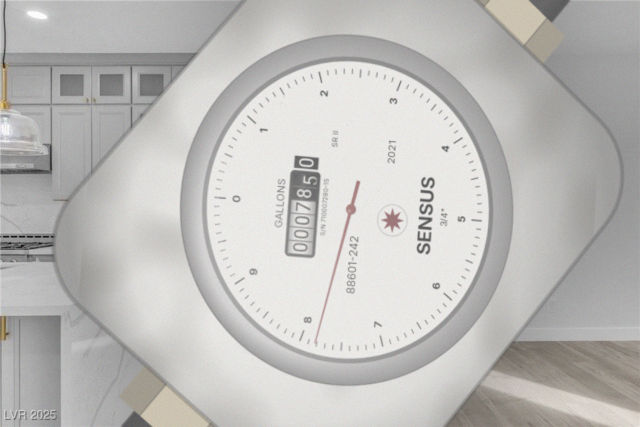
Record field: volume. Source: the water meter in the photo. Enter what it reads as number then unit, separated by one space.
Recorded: 7847.8 gal
